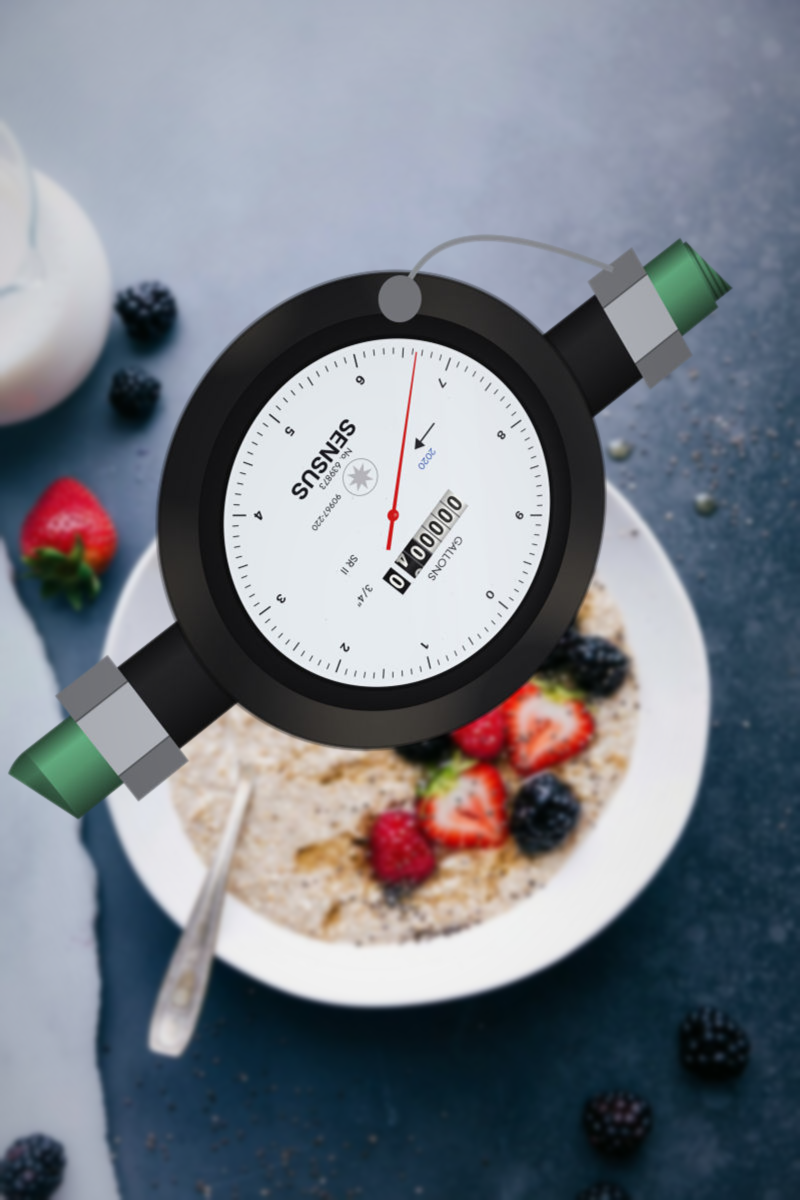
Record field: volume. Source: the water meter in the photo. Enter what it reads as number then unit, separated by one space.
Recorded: 36.6 gal
